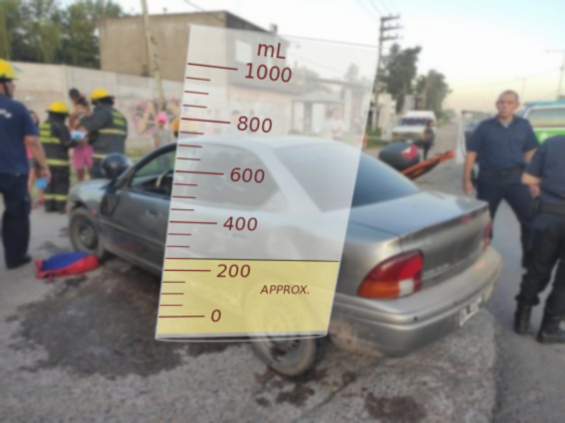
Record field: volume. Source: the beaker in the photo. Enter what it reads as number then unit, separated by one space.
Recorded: 250 mL
